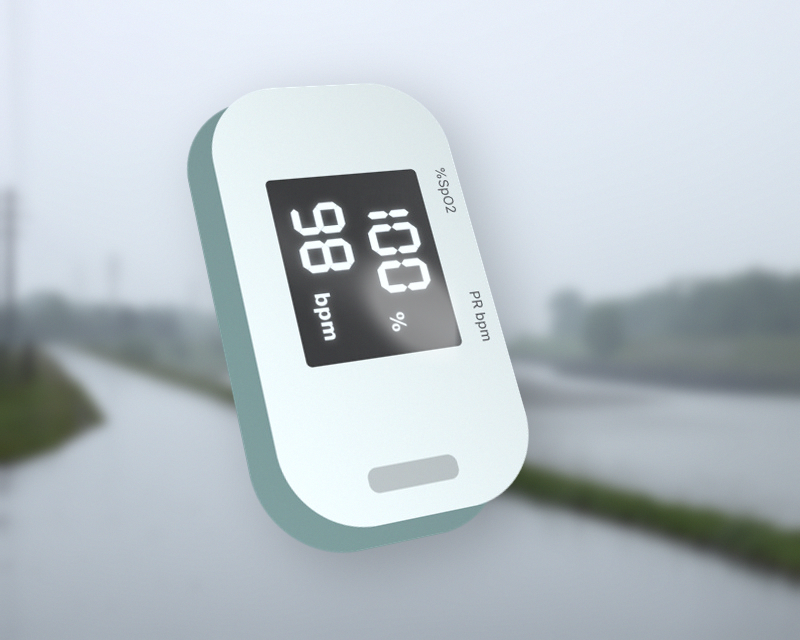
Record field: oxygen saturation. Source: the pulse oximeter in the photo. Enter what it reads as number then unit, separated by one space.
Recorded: 100 %
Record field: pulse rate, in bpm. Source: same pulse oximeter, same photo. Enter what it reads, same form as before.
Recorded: 98 bpm
